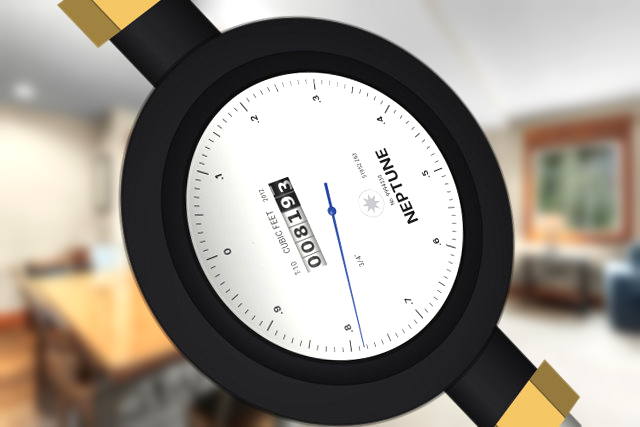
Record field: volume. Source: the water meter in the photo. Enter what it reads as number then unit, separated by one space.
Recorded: 8192.78 ft³
